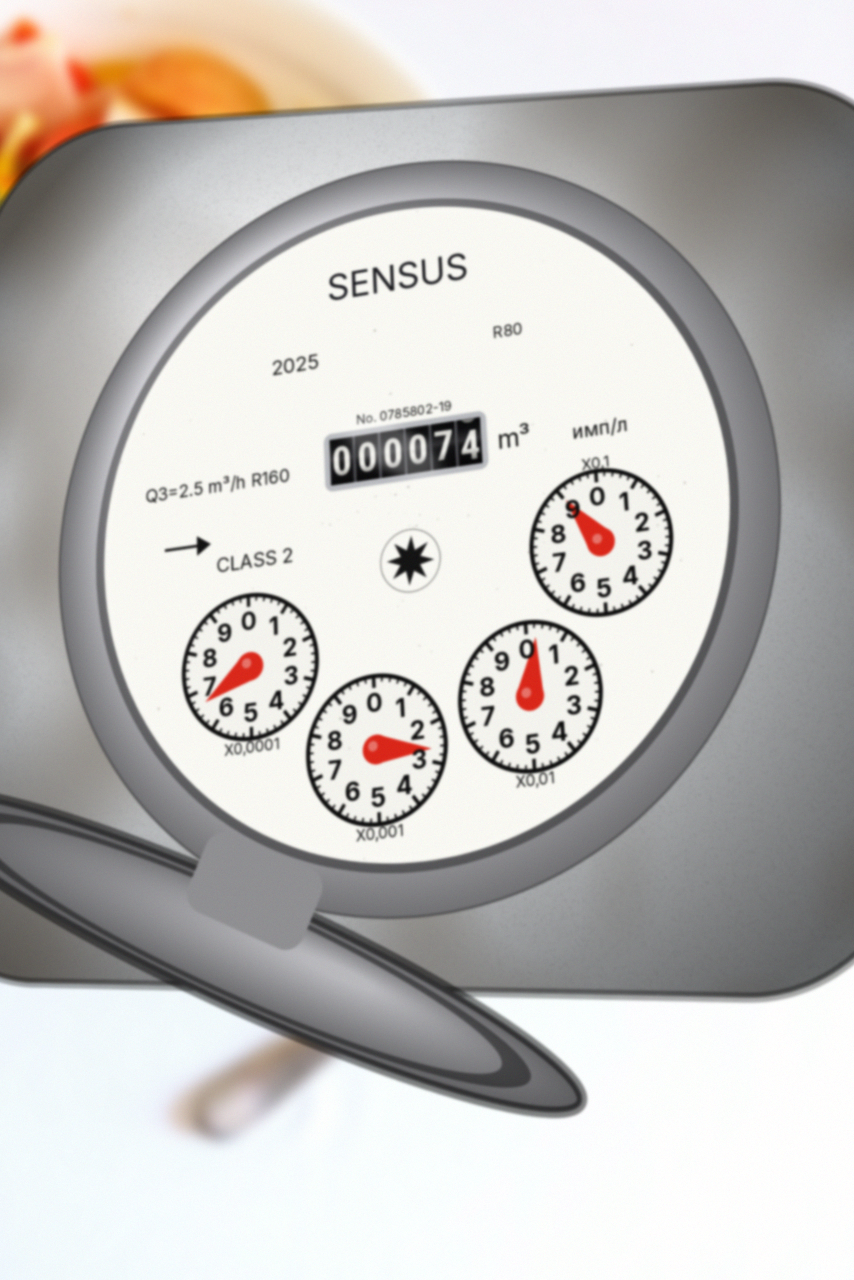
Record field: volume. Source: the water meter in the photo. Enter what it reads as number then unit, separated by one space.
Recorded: 73.9026 m³
